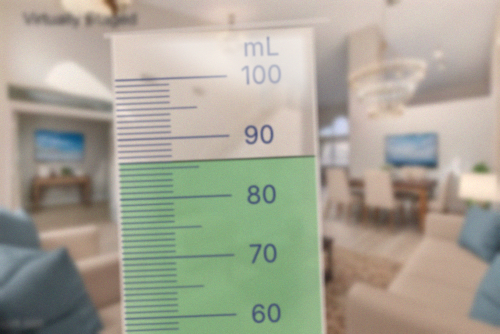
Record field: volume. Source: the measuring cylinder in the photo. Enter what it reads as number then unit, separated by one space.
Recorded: 86 mL
